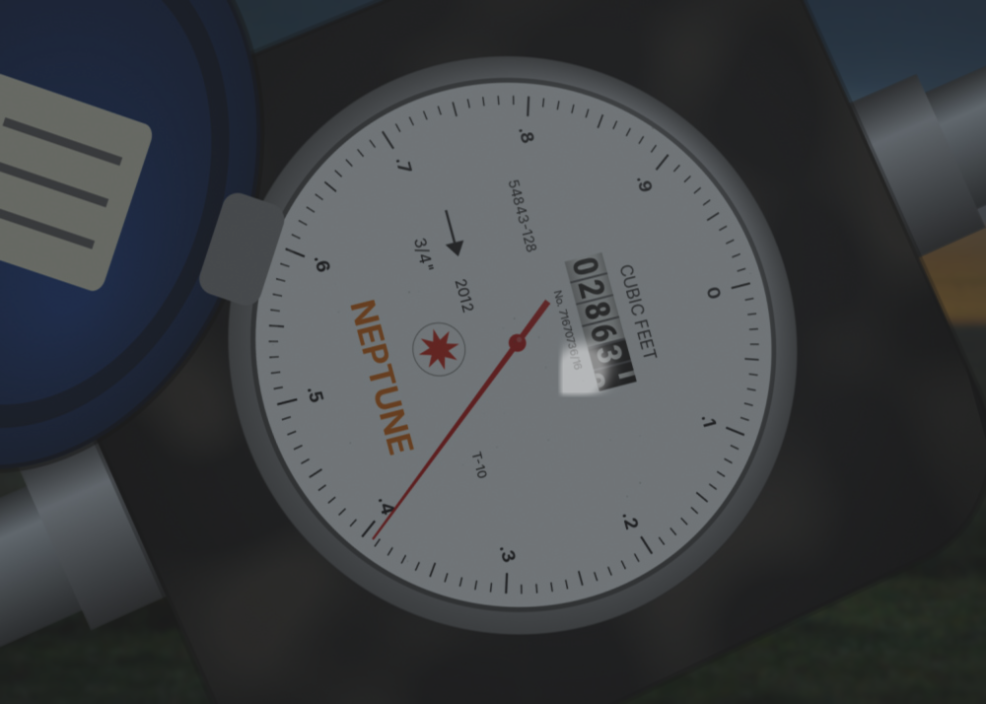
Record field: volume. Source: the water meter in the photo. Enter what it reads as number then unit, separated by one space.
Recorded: 28631.39 ft³
